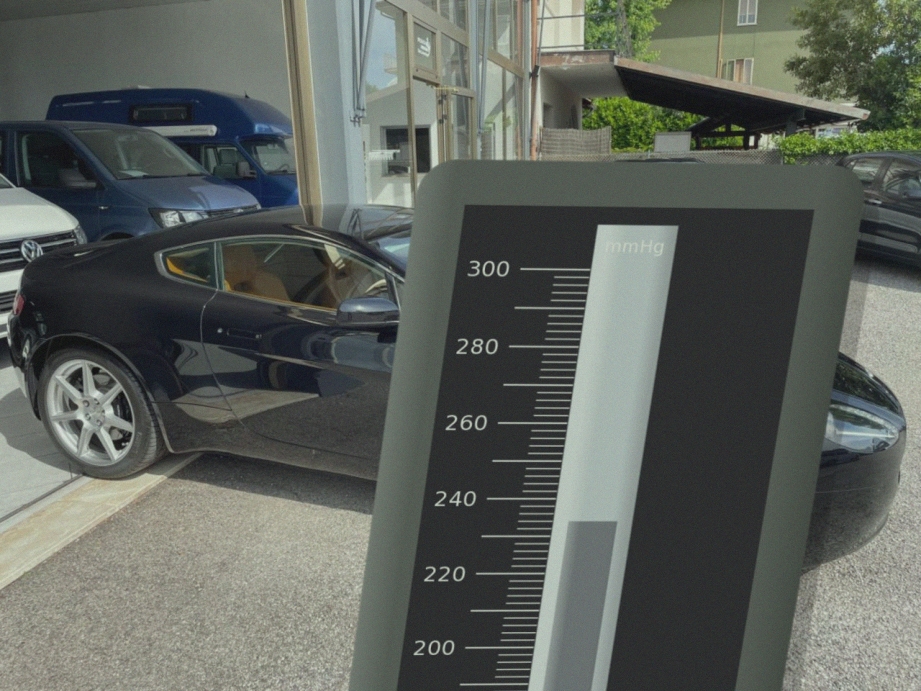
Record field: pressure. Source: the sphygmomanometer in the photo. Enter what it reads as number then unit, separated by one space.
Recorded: 234 mmHg
